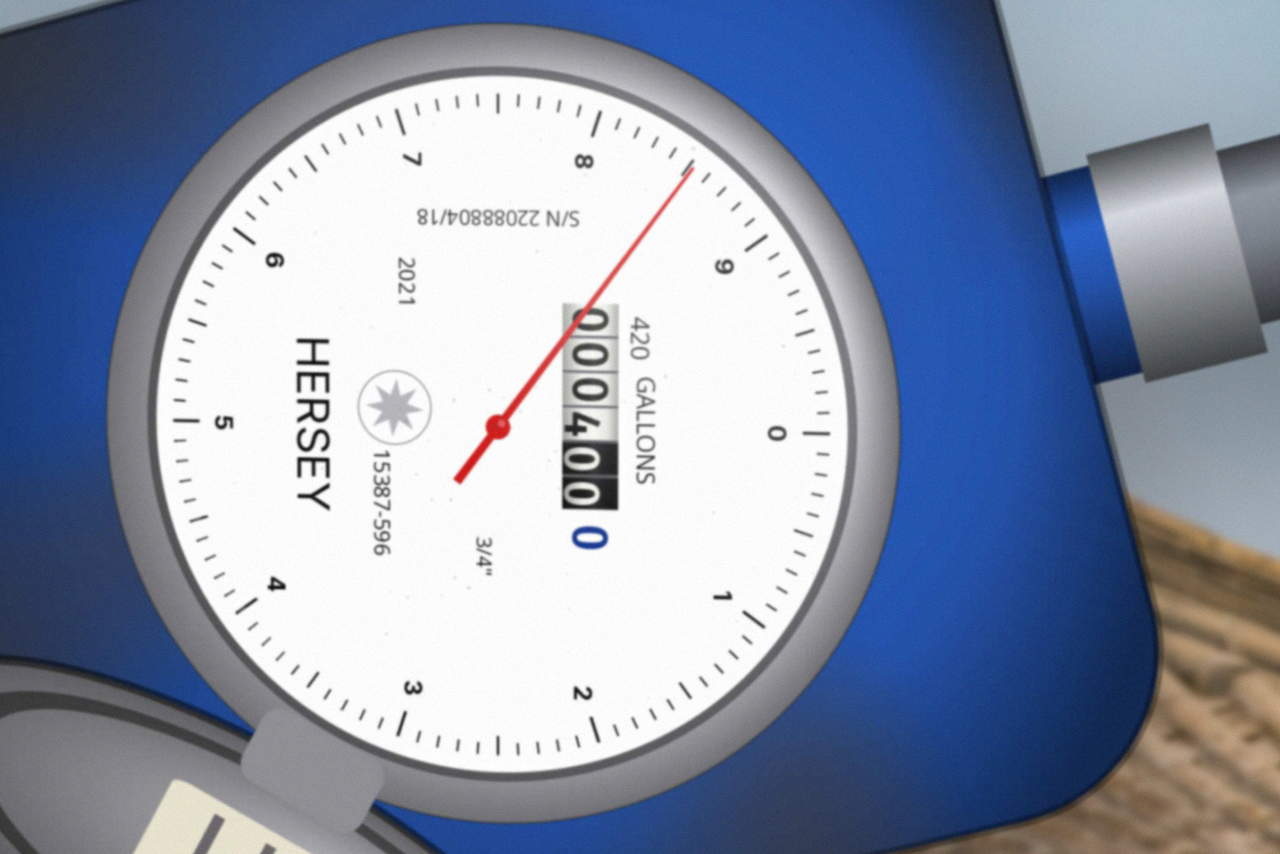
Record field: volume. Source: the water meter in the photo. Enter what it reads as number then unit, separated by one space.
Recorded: 3998.5 gal
